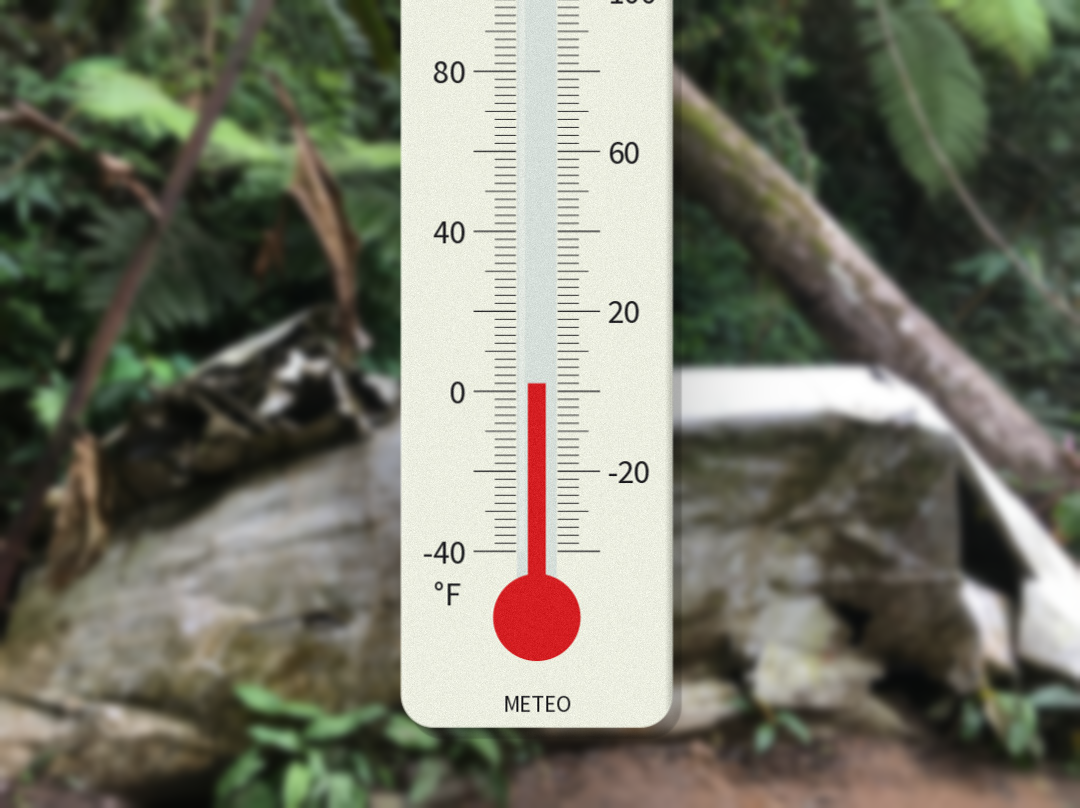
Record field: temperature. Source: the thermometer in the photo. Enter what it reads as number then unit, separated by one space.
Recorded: 2 °F
